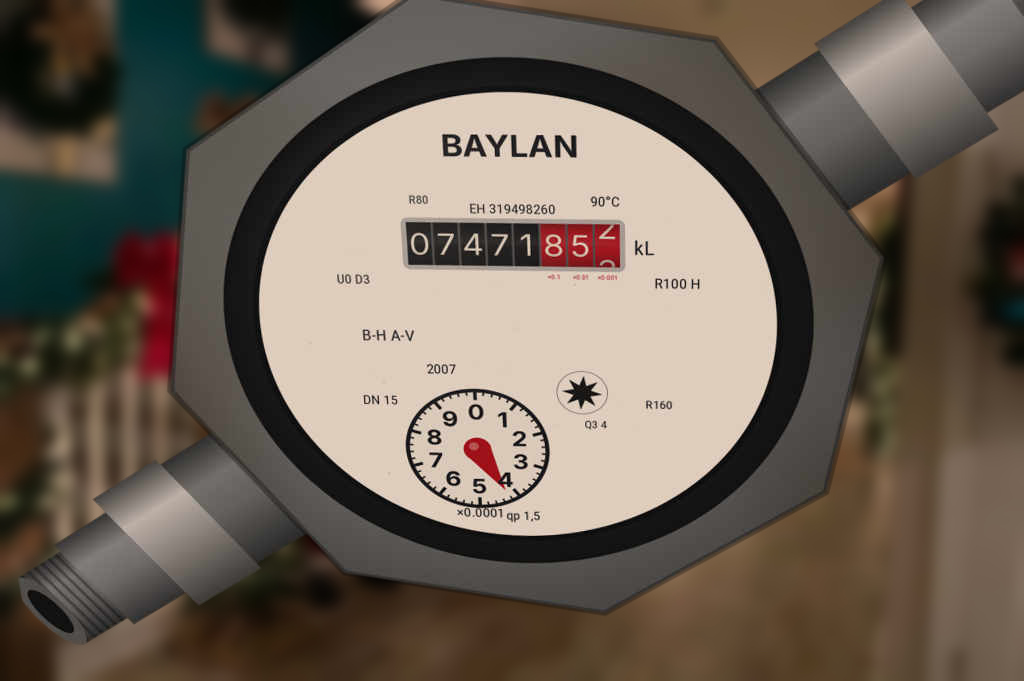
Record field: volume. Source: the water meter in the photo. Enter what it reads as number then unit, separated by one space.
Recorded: 7471.8524 kL
